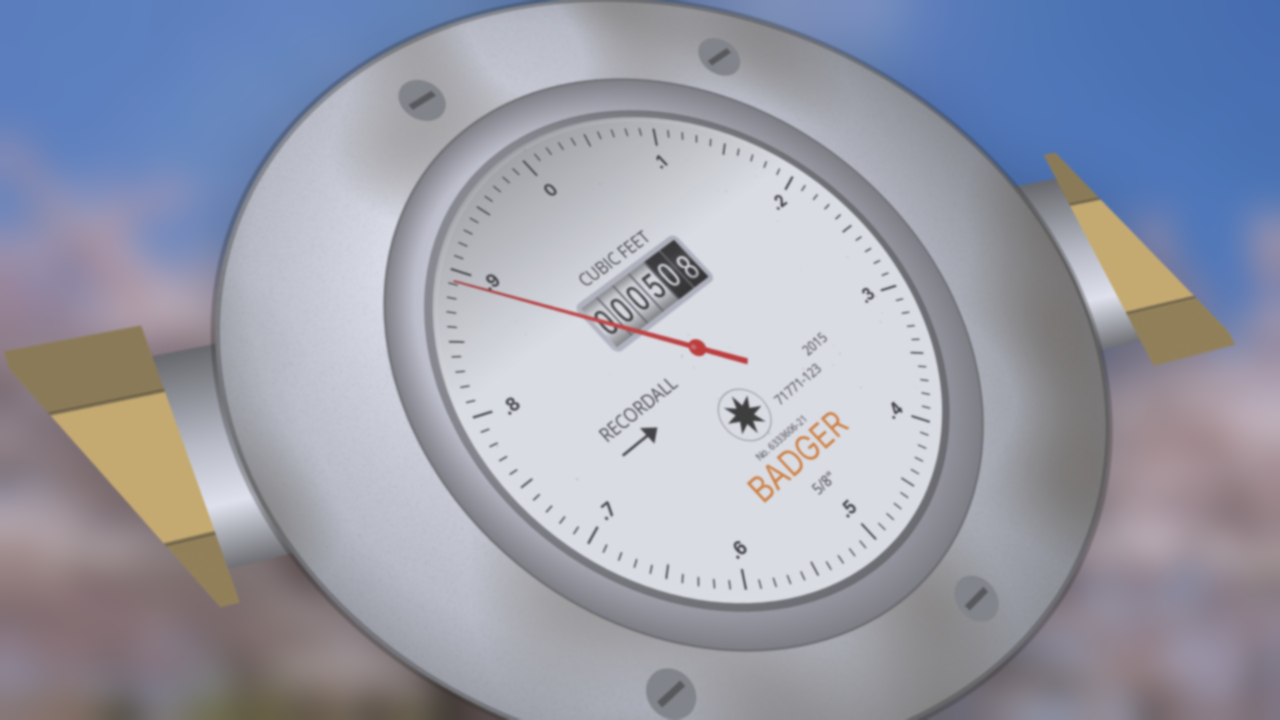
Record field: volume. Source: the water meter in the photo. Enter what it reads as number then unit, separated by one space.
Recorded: 507.89 ft³
